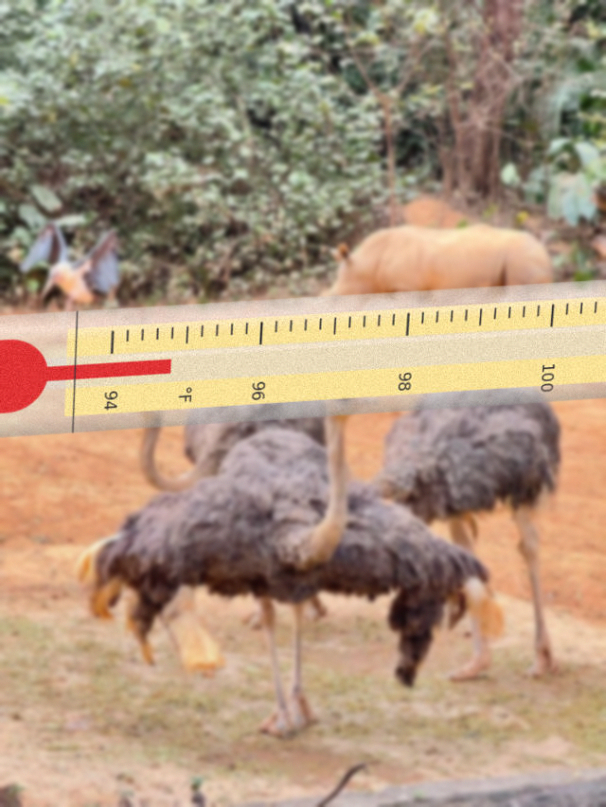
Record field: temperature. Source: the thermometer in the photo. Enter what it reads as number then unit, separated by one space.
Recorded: 94.8 °F
